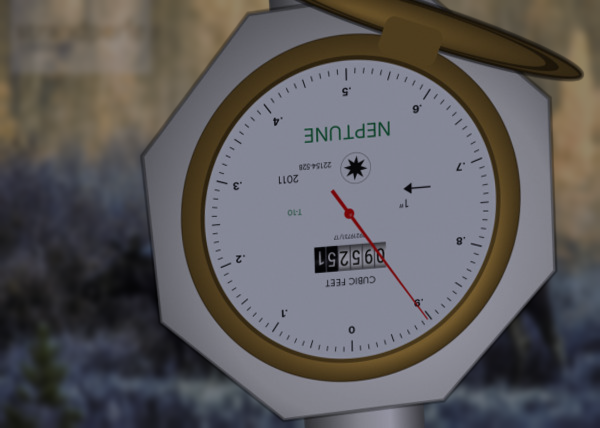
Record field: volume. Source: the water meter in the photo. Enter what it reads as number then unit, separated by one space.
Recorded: 95250.90 ft³
